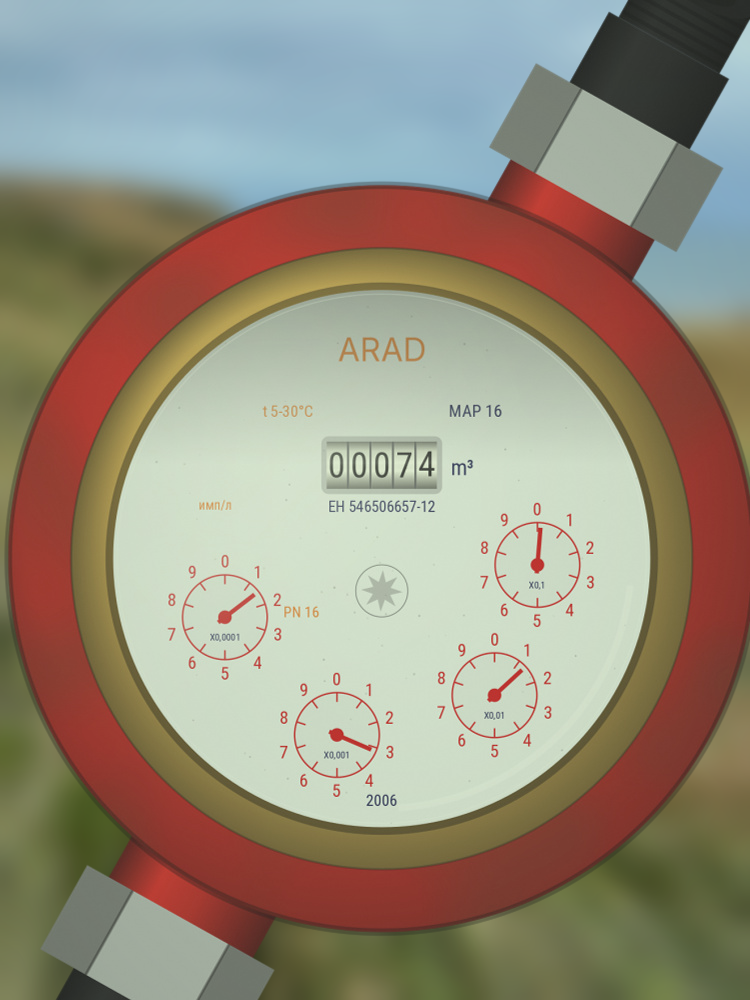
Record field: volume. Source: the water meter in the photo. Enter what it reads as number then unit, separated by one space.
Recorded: 74.0131 m³
